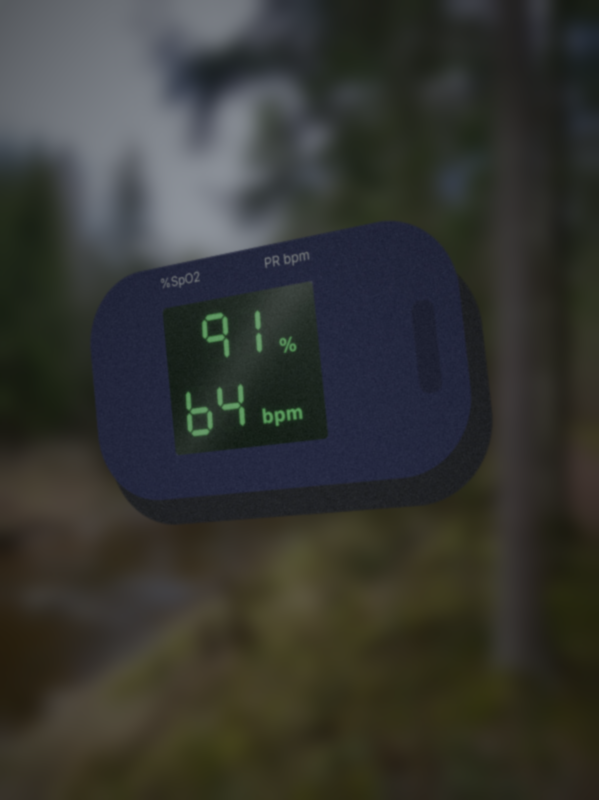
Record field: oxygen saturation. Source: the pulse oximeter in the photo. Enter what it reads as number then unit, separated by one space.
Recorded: 91 %
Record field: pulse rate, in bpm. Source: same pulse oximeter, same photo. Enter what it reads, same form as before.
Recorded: 64 bpm
